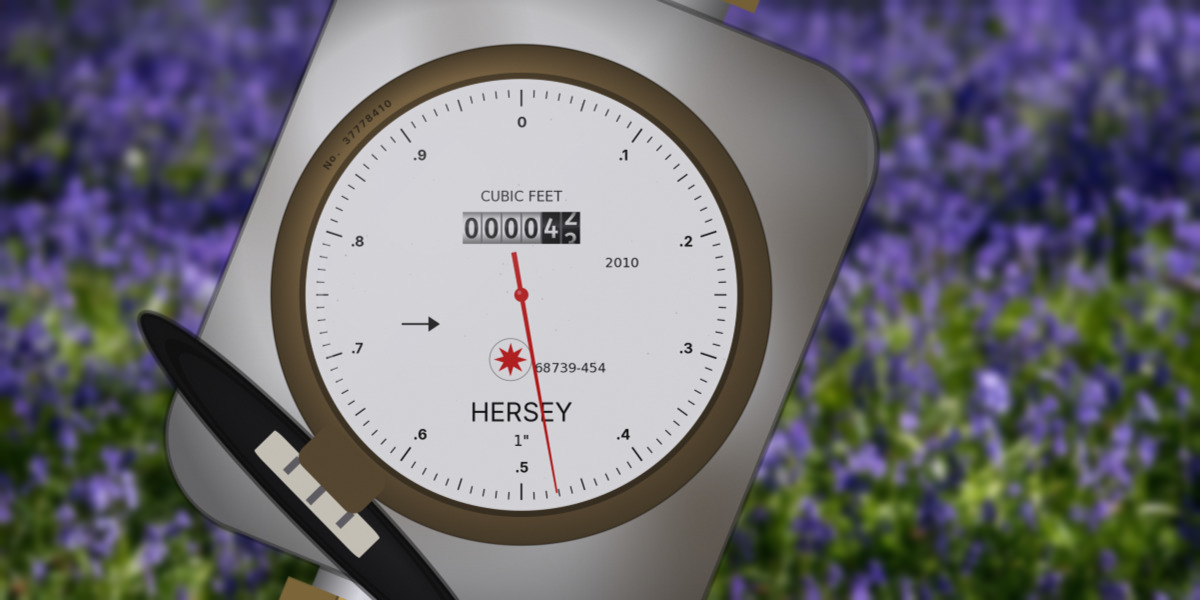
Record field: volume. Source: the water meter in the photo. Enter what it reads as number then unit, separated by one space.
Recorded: 42.47 ft³
